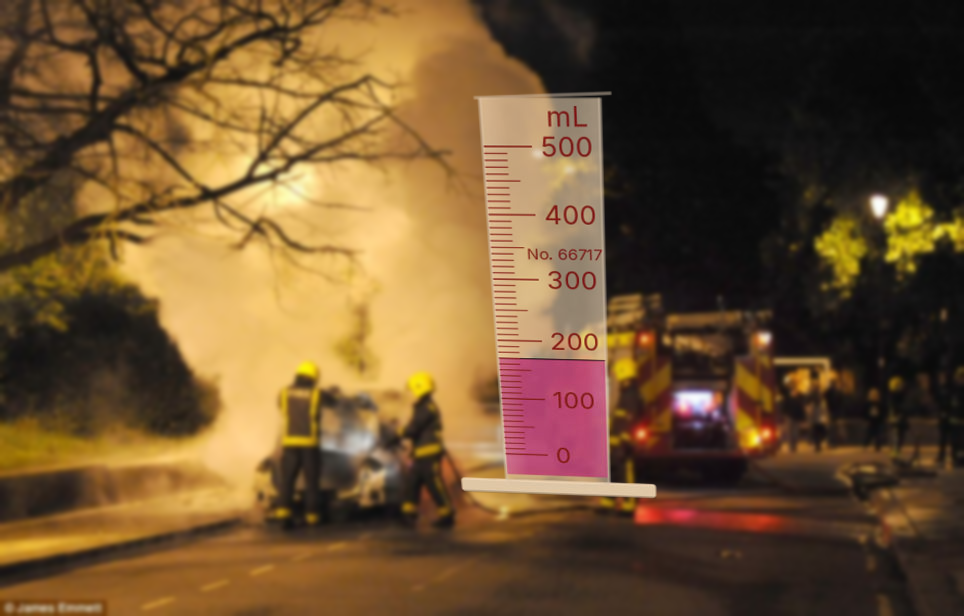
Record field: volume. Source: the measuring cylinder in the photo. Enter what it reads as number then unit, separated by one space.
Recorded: 170 mL
